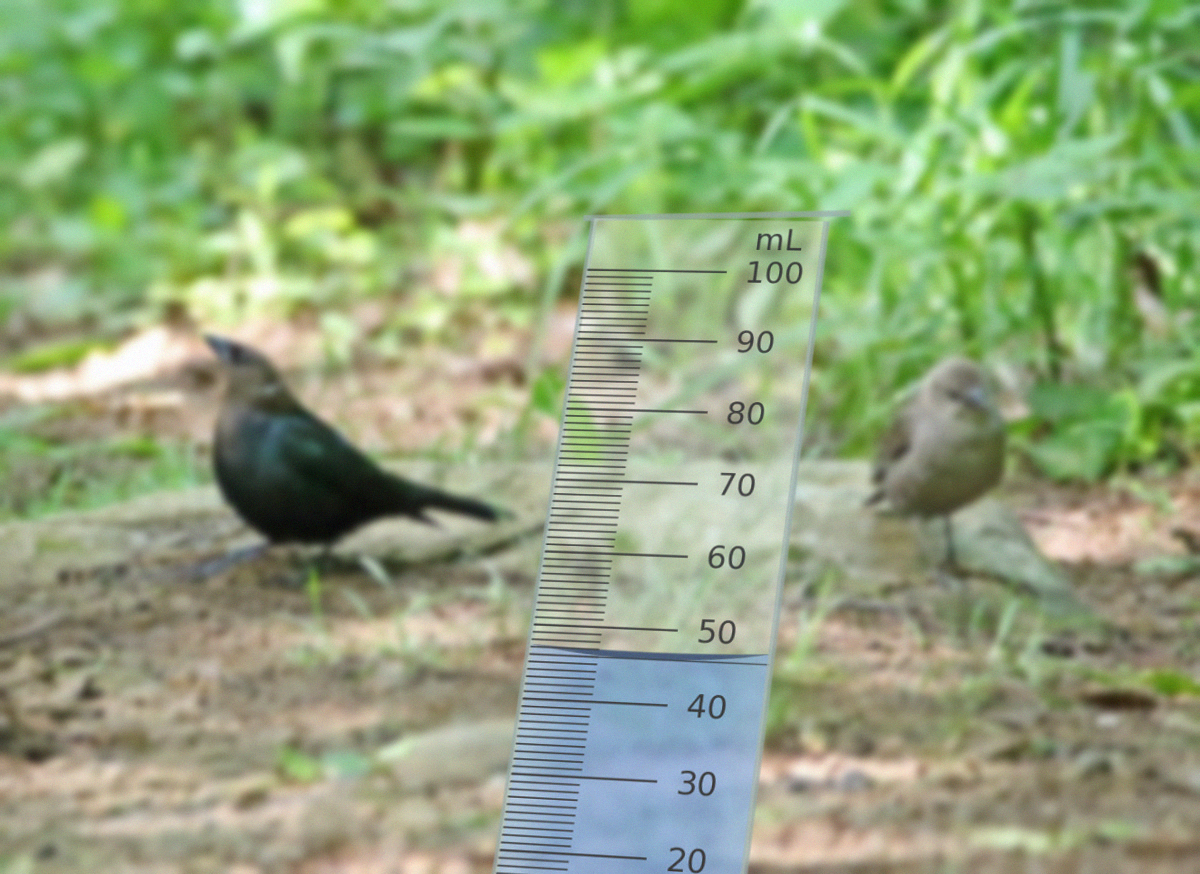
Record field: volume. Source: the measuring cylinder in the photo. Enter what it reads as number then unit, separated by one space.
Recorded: 46 mL
